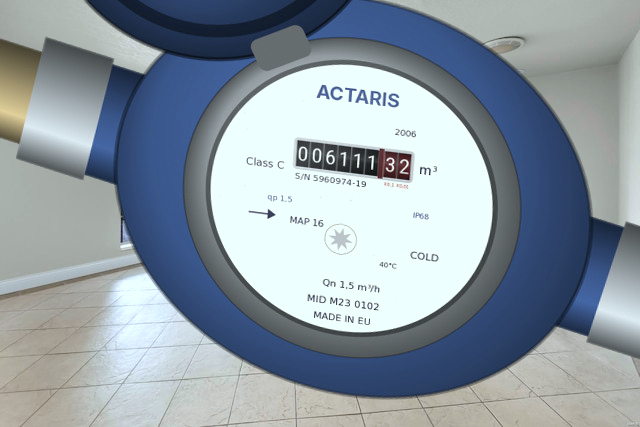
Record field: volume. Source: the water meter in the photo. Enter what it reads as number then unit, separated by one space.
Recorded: 6111.32 m³
